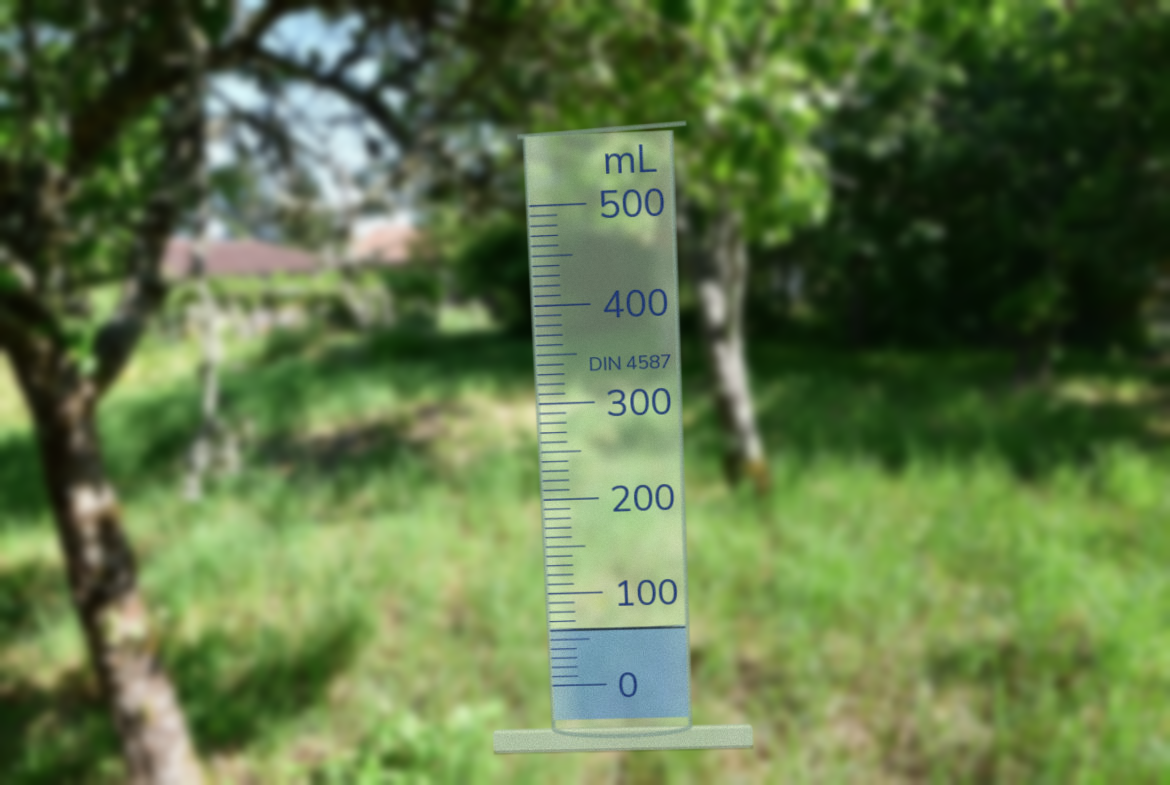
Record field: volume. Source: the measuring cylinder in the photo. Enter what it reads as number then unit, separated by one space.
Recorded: 60 mL
